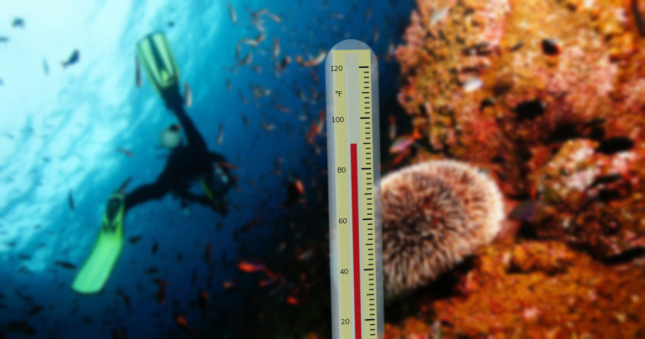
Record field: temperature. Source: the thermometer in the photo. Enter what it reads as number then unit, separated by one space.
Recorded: 90 °F
